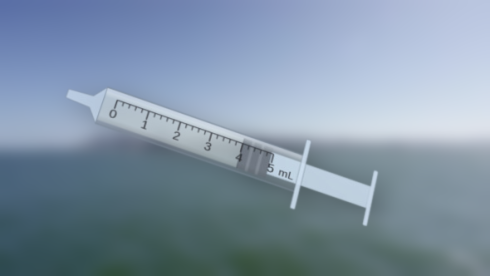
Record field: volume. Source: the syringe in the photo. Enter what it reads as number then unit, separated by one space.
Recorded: 4 mL
